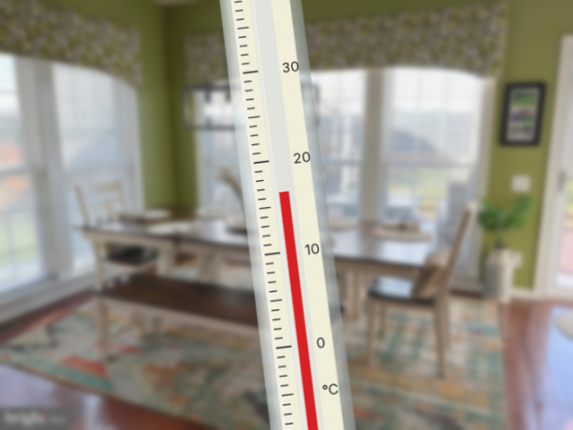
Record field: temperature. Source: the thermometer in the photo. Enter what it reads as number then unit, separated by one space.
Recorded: 16.5 °C
